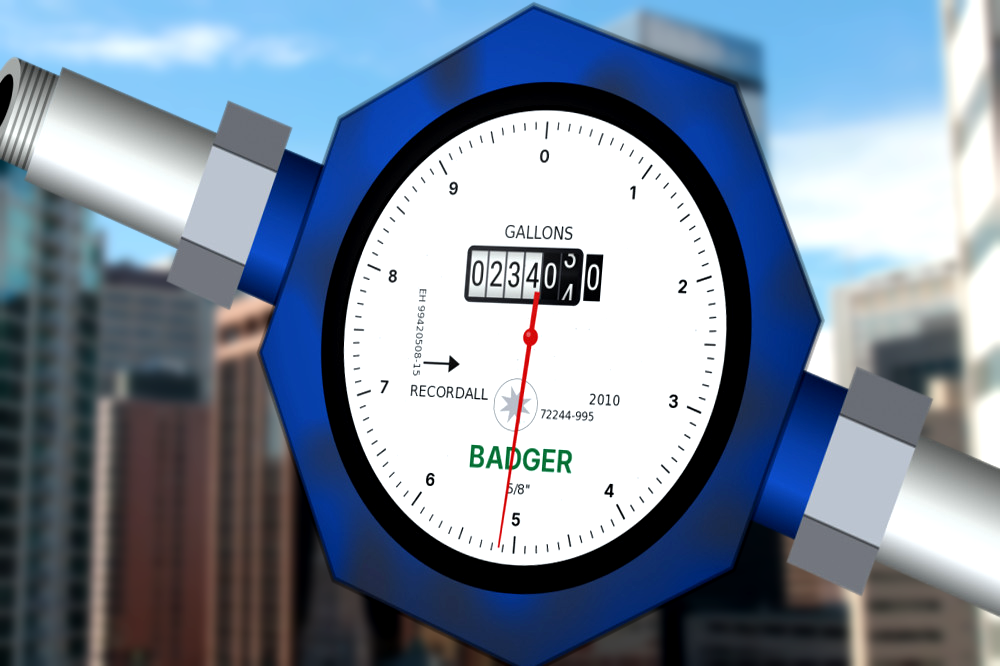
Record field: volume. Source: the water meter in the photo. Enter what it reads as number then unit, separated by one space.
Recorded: 234035.1 gal
